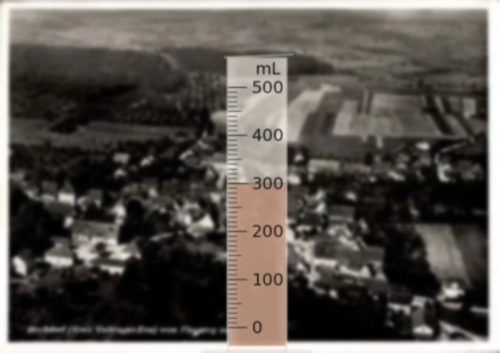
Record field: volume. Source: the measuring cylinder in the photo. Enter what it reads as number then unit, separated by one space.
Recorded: 300 mL
